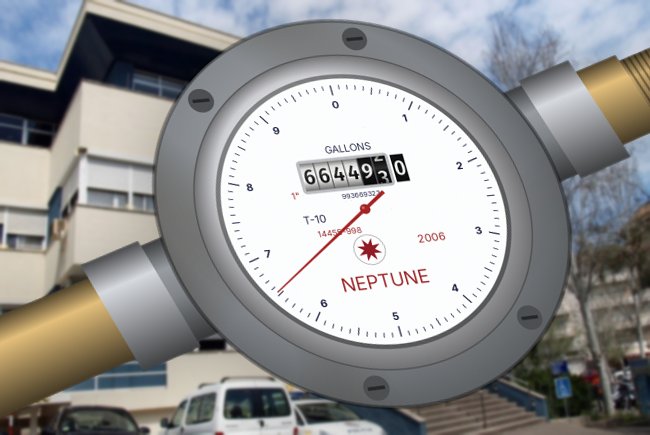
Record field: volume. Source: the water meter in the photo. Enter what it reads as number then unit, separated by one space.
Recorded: 6644926.5 gal
